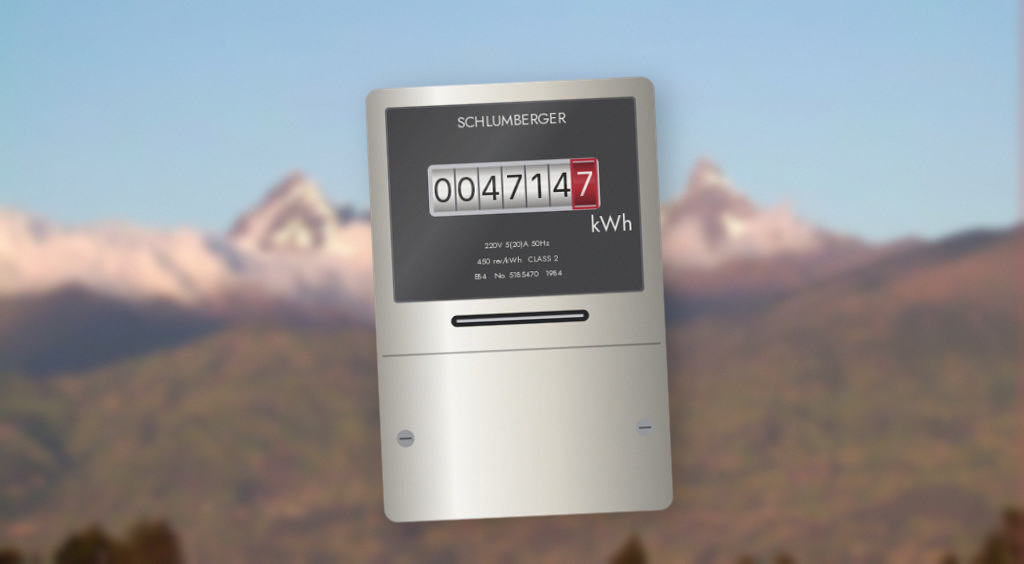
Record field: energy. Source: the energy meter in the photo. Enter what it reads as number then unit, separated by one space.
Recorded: 4714.7 kWh
